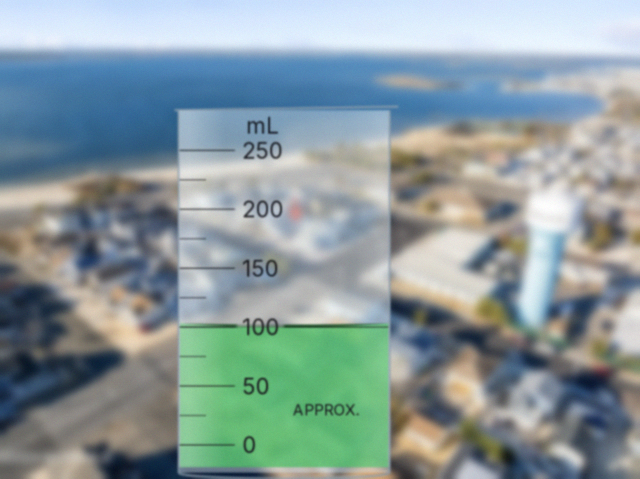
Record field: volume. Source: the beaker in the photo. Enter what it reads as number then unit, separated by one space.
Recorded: 100 mL
